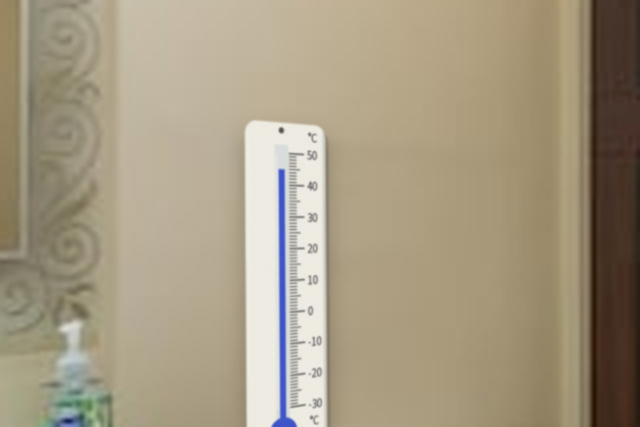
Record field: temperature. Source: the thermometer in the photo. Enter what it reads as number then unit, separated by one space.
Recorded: 45 °C
